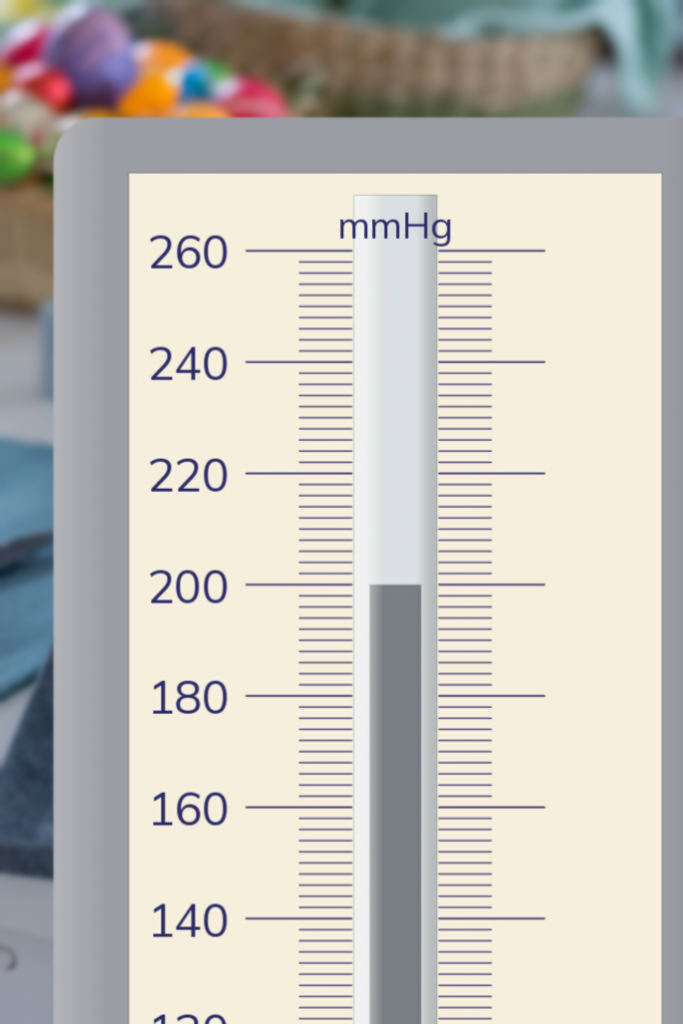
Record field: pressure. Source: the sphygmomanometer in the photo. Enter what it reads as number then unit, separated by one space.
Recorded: 200 mmHg
